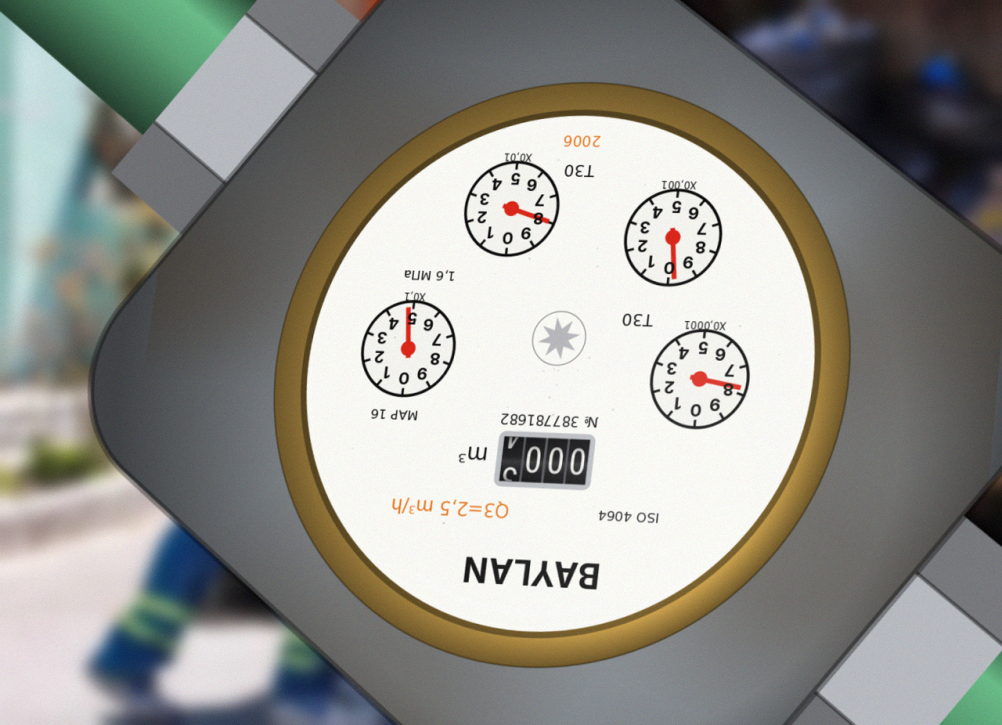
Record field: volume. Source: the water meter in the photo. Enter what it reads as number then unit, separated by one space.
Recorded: 3.4797 m³
